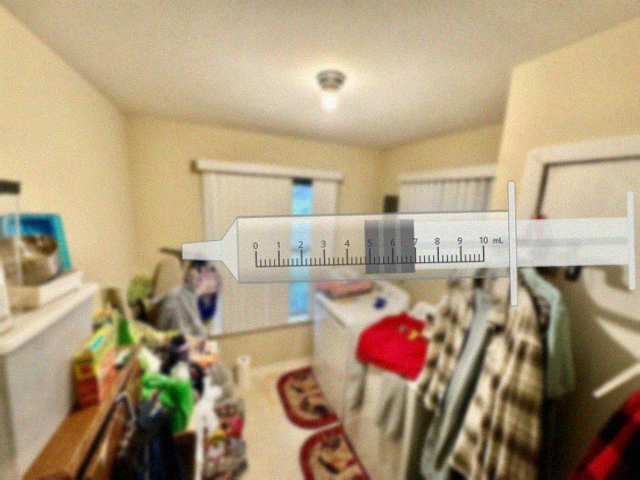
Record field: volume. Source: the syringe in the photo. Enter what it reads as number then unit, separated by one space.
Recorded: 4.8 mL
